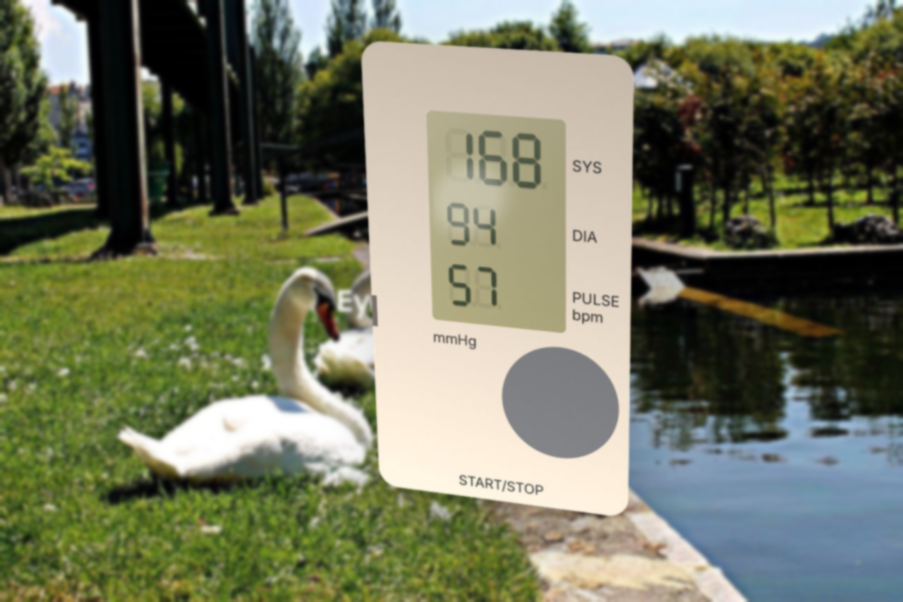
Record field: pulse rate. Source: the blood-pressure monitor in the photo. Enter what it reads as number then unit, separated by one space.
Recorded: 57 bpm
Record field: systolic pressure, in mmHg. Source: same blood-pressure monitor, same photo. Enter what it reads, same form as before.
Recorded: 168 mmHg
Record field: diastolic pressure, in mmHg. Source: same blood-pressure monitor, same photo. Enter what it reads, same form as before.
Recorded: 94 mmHg
